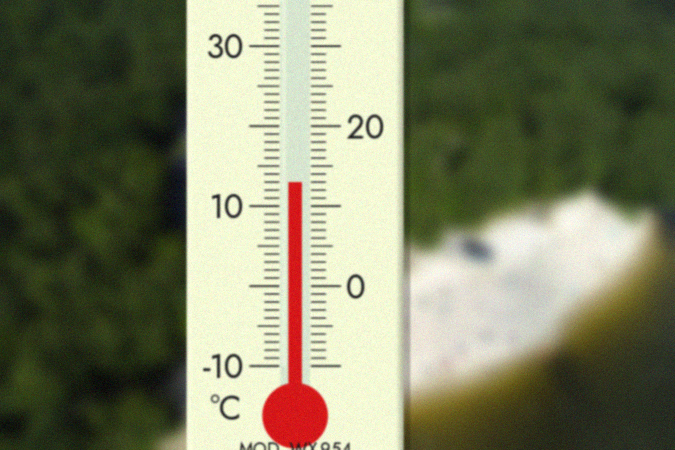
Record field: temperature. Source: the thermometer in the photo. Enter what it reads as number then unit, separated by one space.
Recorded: 13 °C
